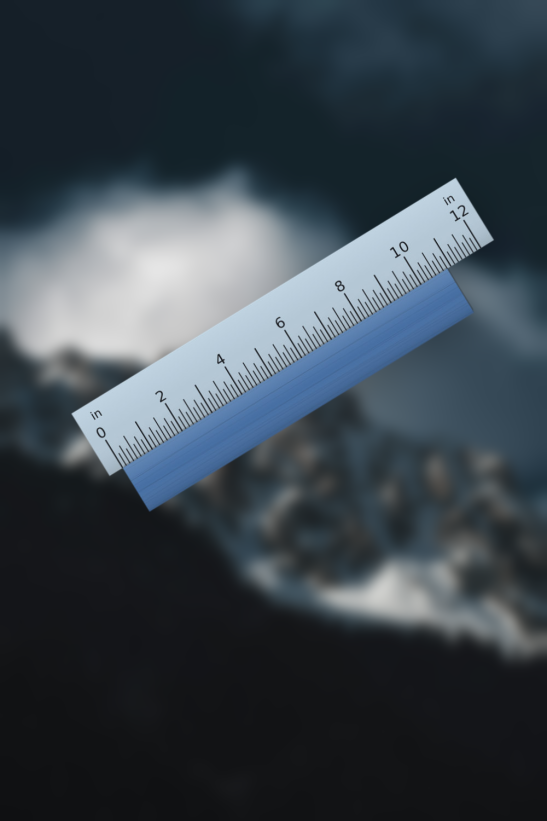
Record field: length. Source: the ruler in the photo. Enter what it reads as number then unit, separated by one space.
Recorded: 10.875 in
